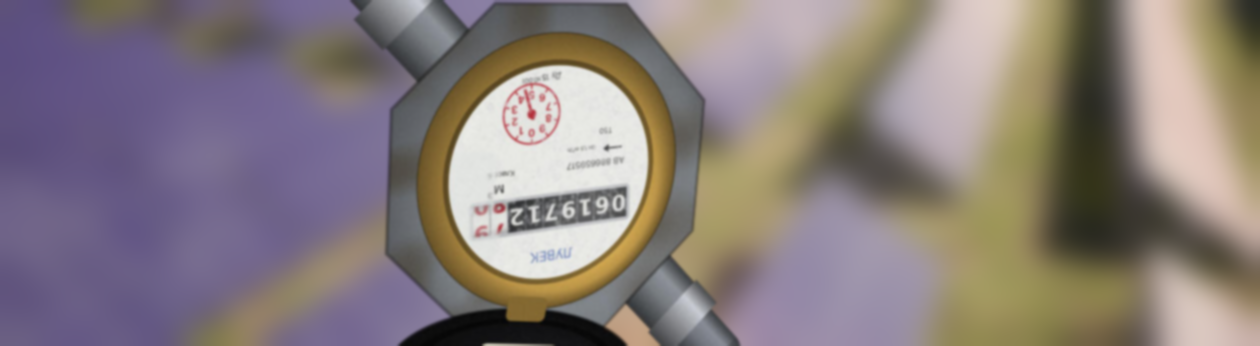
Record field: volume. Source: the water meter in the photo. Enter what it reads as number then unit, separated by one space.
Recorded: 619712.794 m³
